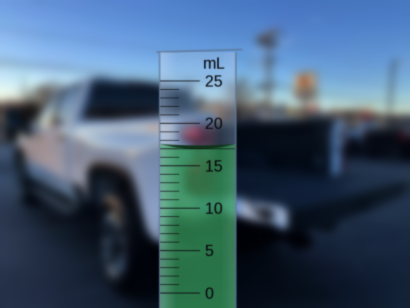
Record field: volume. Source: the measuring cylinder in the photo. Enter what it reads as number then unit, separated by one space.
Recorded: 17 mL
